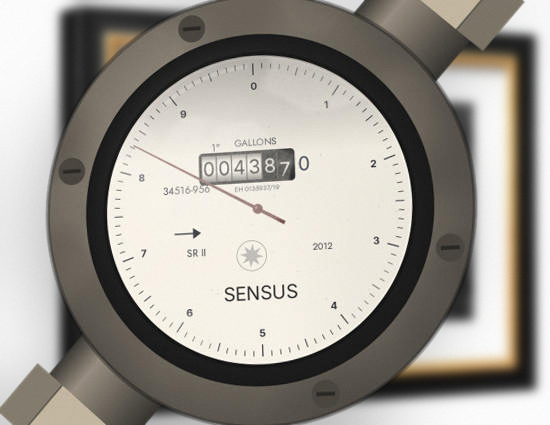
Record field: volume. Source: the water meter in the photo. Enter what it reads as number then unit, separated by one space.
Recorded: 43868.3 gal
